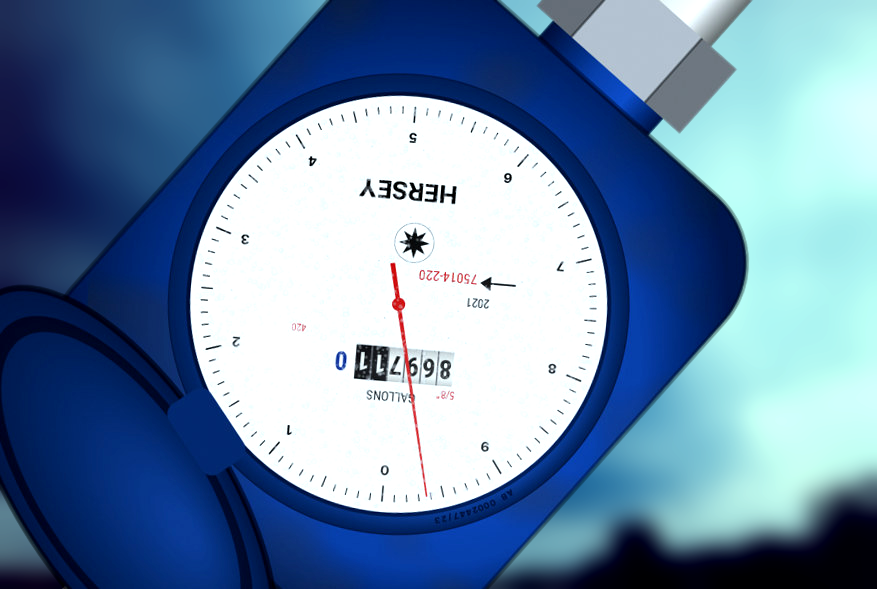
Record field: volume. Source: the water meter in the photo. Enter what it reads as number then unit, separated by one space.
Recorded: 8697109.6 gal
